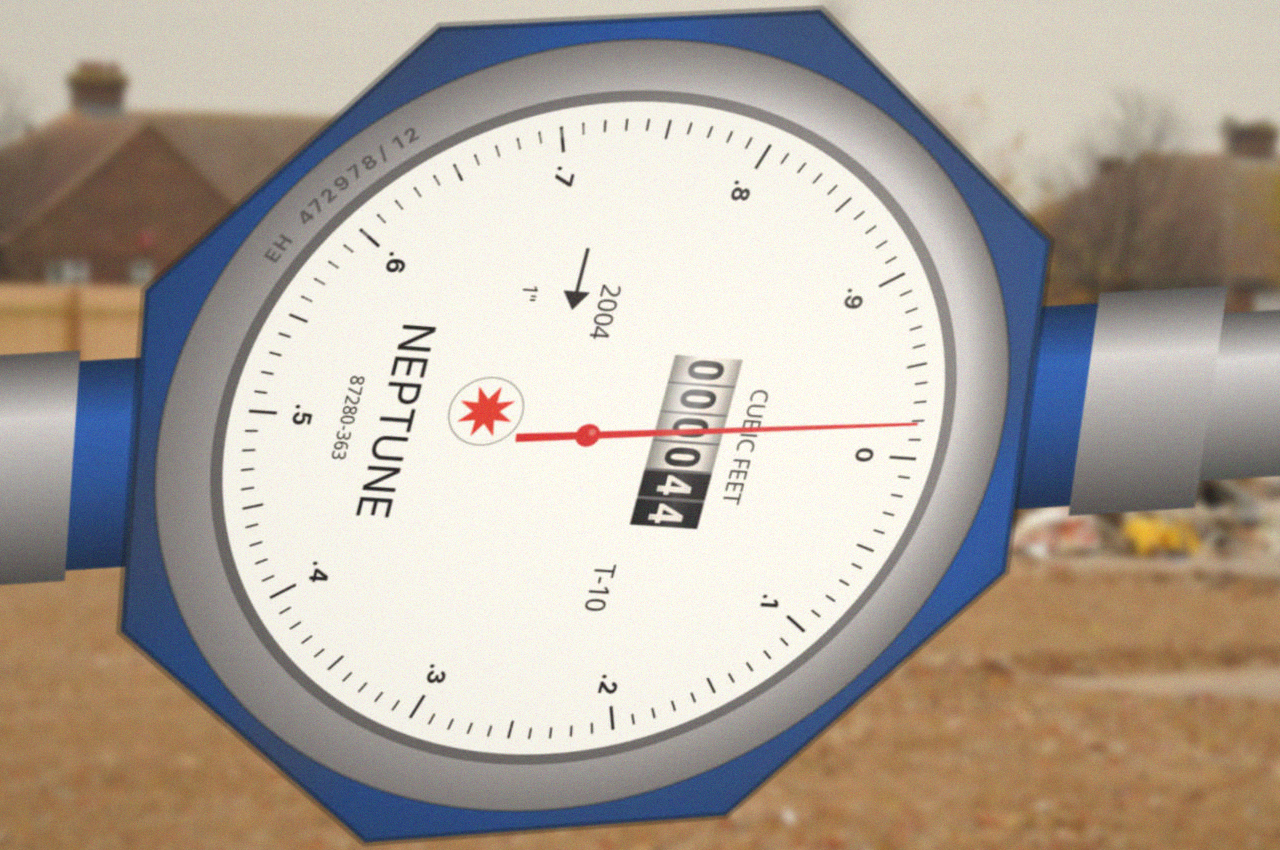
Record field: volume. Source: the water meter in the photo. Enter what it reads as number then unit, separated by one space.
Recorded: 43.98 ft³
